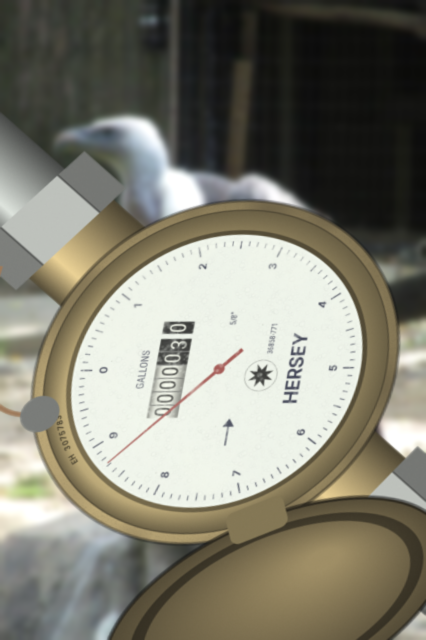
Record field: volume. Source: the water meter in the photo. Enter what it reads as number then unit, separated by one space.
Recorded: 28.7 gal
